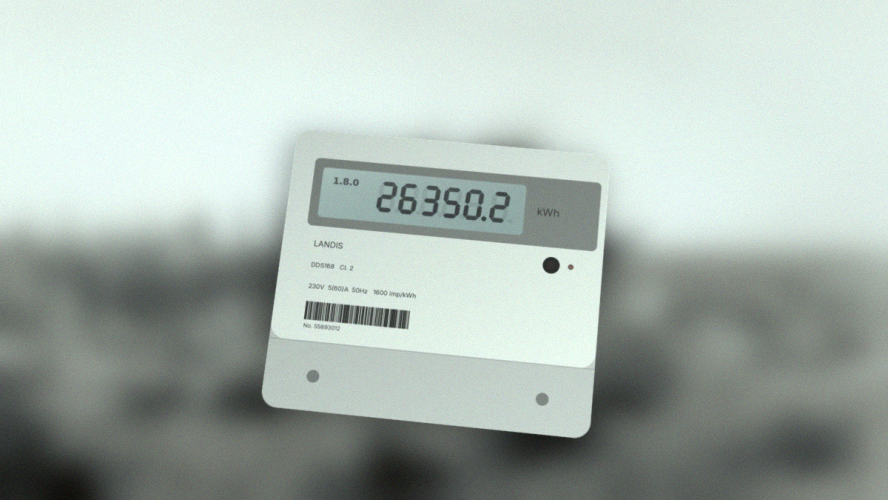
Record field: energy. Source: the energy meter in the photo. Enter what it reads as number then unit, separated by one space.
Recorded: 26350.2 kWh
